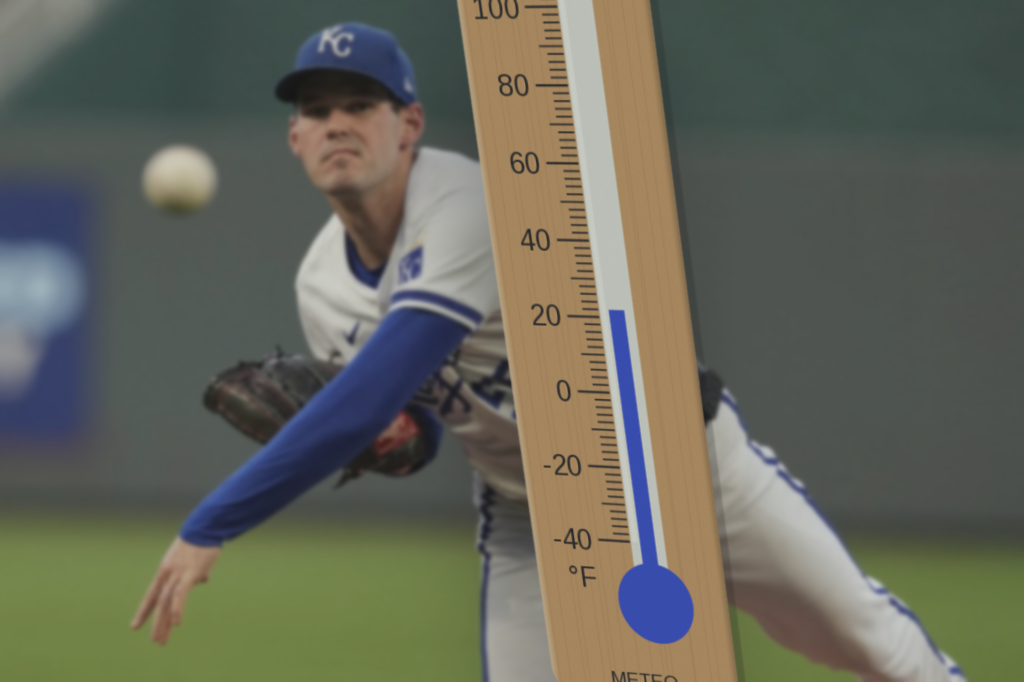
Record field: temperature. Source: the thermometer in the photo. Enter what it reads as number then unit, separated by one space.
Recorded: 22 °F
